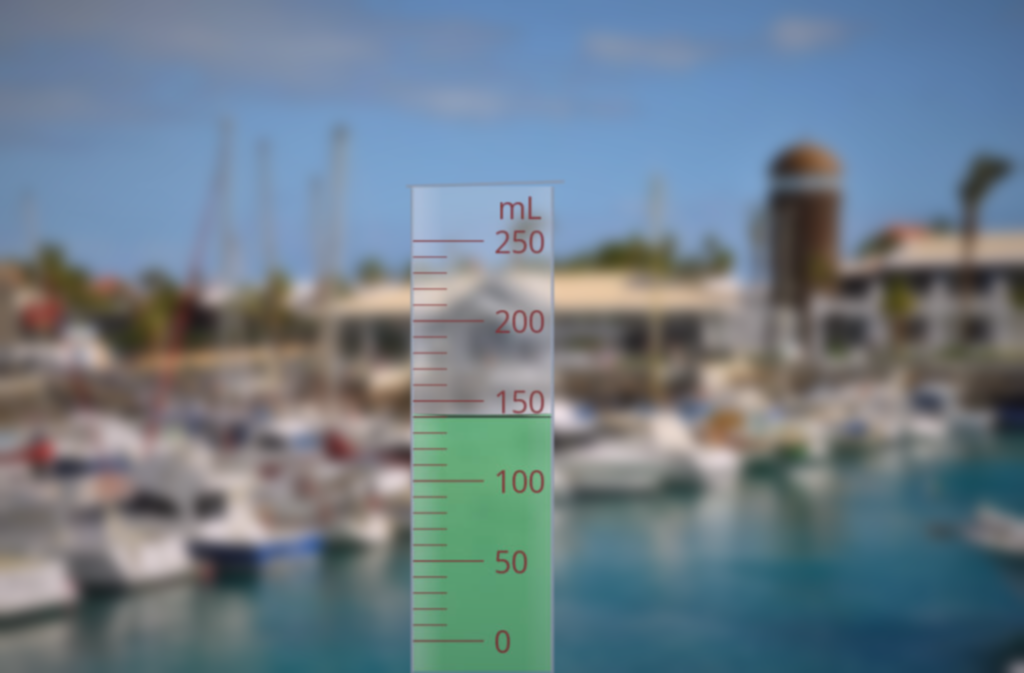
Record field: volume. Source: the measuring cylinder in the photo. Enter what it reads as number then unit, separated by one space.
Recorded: 140 mL
